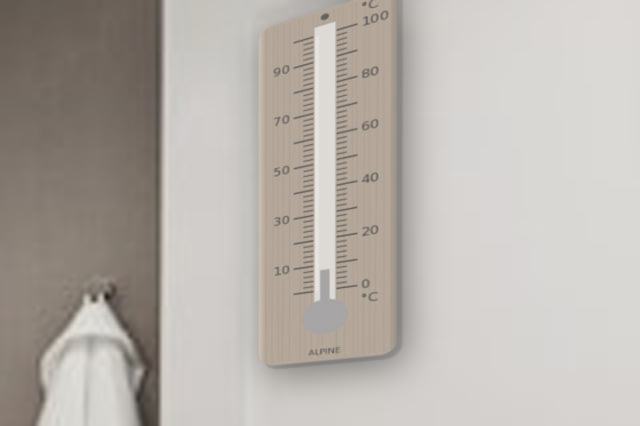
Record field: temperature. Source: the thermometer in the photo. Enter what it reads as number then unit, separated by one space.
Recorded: 8 °C
